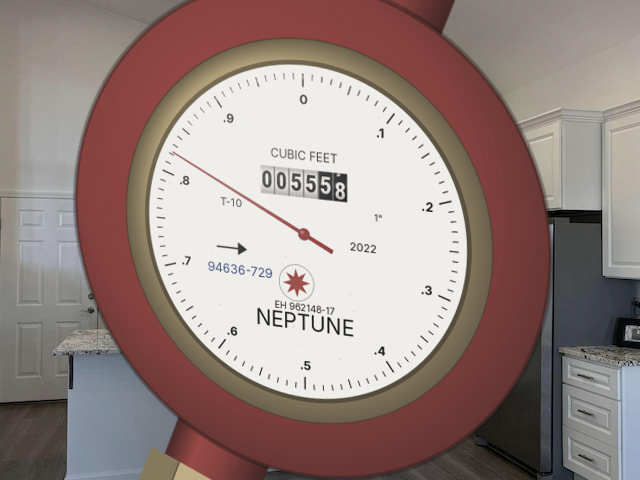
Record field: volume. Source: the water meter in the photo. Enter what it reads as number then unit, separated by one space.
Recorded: 5557.82 ft³
